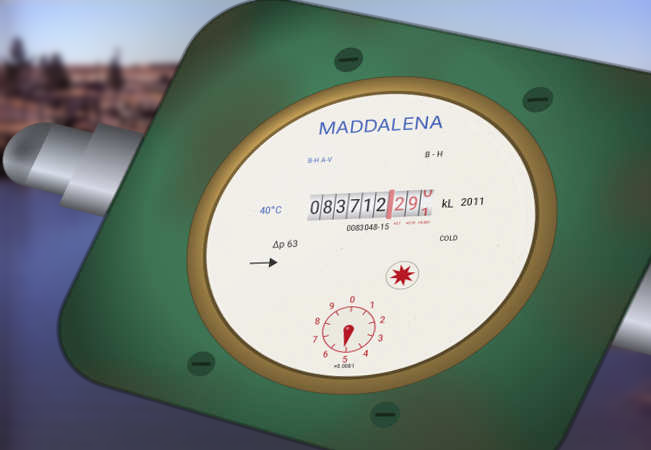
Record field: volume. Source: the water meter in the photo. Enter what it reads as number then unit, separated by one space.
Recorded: 83712.2905 kL
